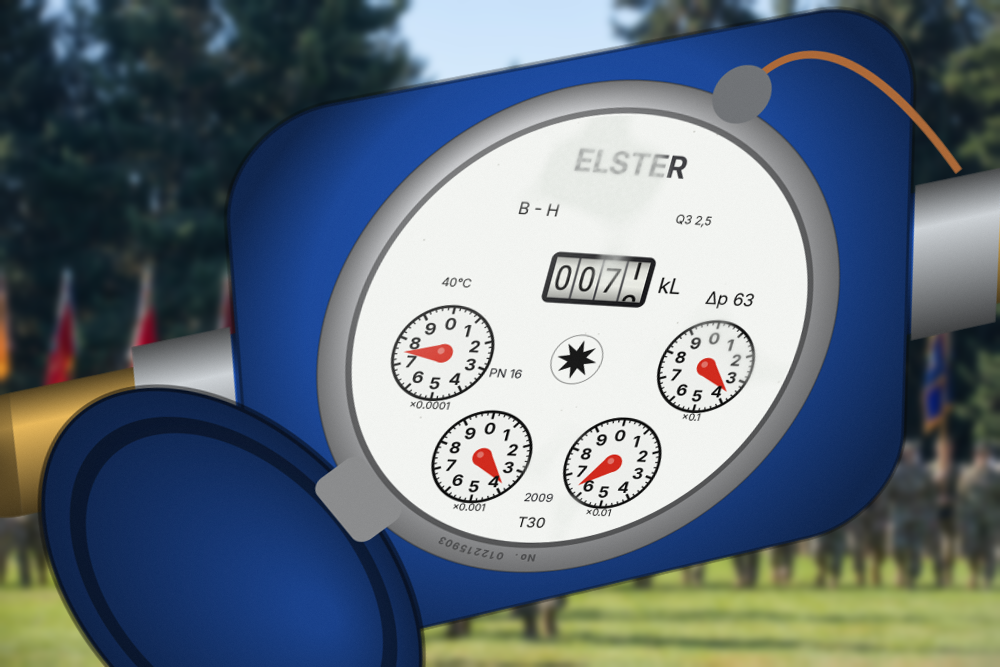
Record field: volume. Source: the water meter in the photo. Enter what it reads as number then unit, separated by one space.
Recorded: 71.3637 kL
